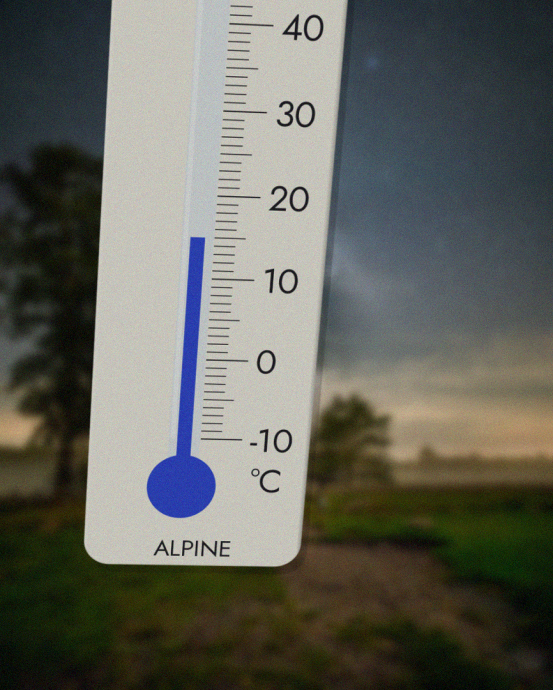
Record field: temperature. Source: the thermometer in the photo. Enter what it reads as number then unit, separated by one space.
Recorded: 15 °C
